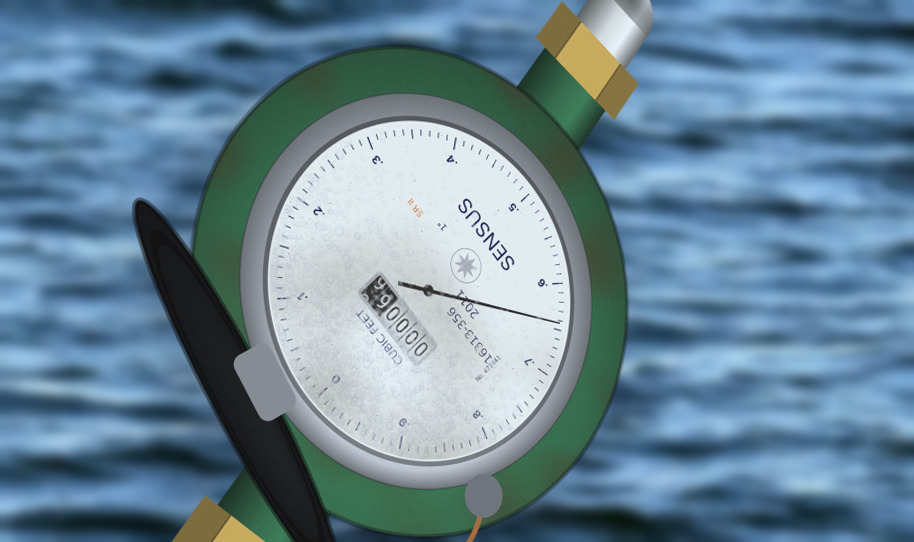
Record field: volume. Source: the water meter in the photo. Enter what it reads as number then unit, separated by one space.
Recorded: 65.64 ft³
